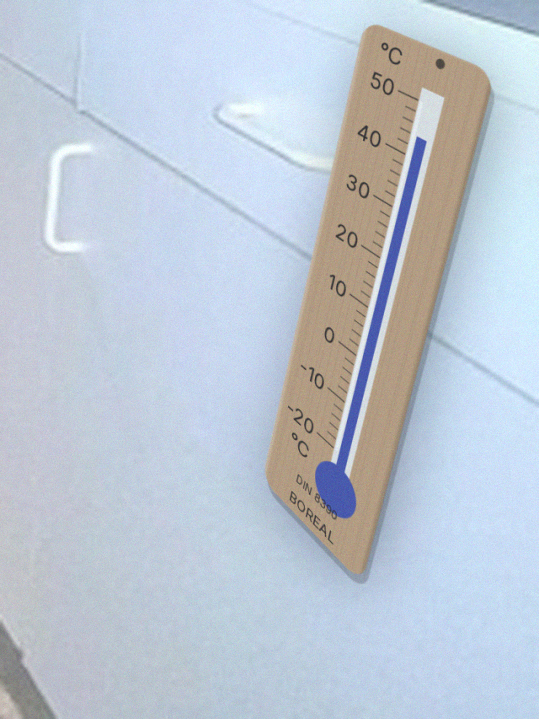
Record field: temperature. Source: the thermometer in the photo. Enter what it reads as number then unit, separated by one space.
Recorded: 44 °C
